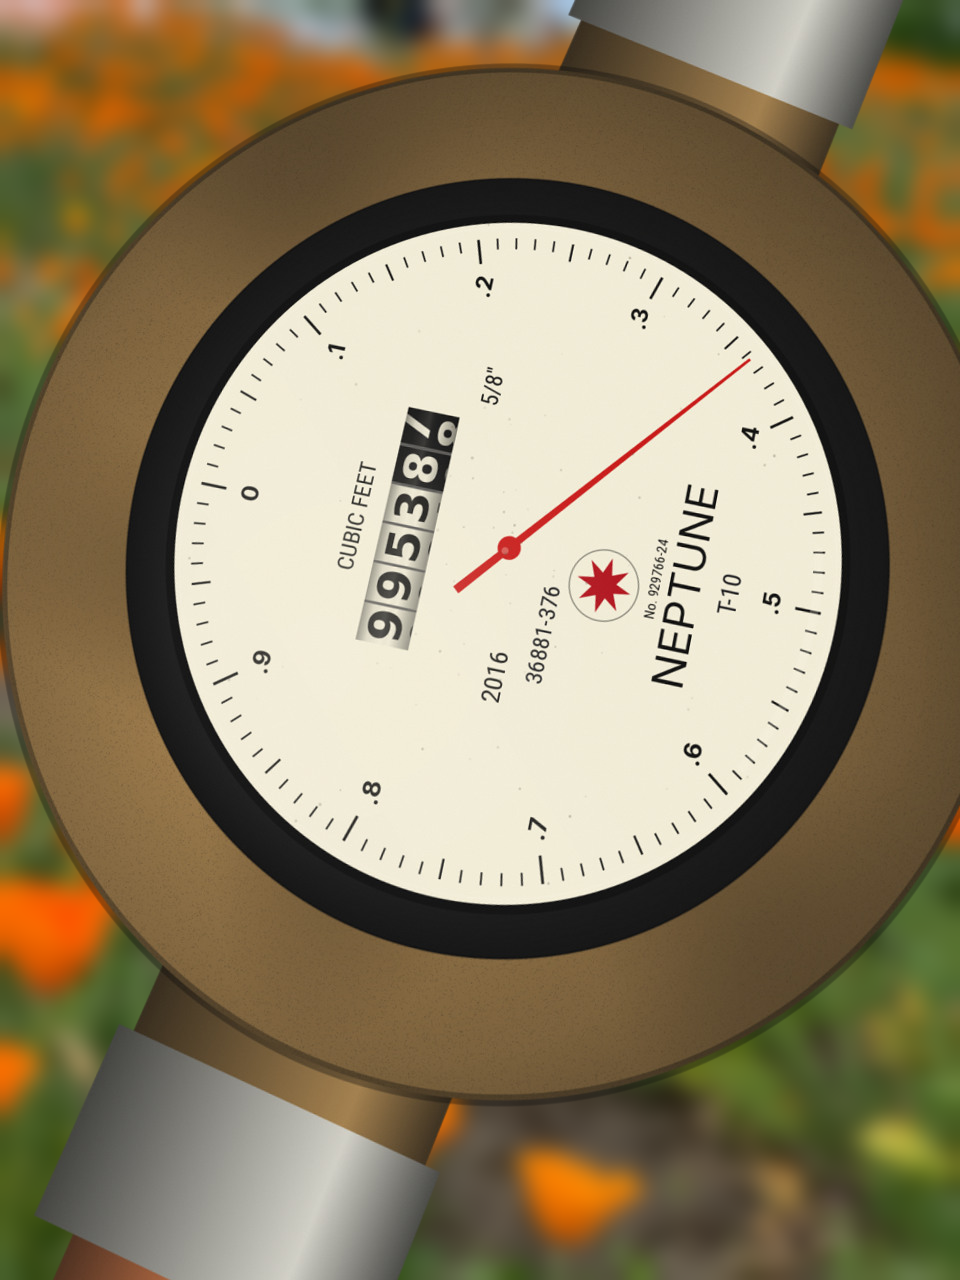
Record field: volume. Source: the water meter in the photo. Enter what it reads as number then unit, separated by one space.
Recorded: 995387.36 ft³
